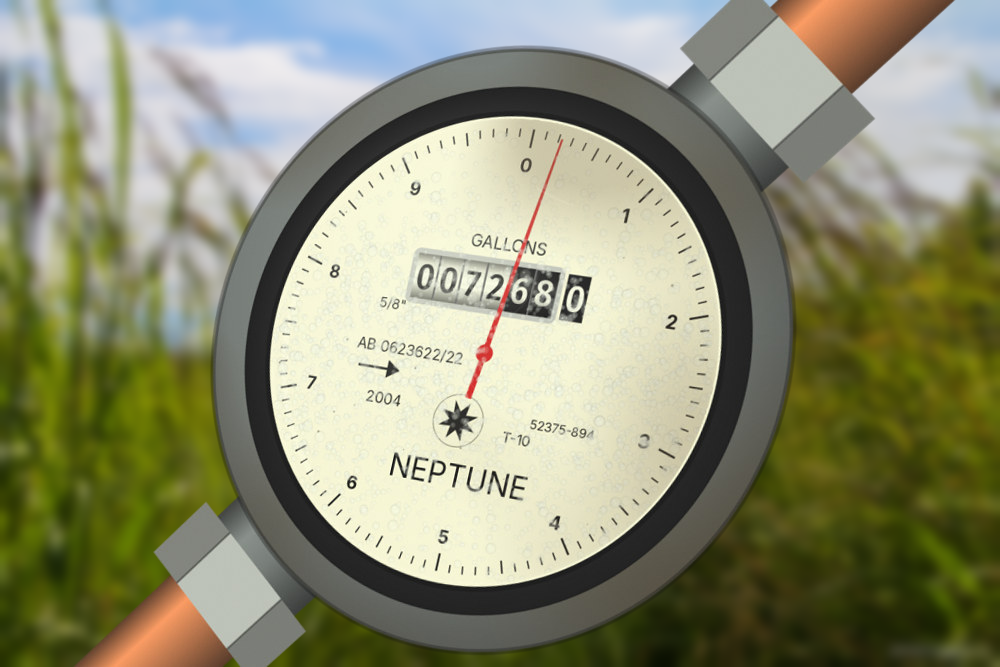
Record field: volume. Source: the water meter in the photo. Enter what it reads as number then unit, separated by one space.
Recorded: 72680.2 gal
